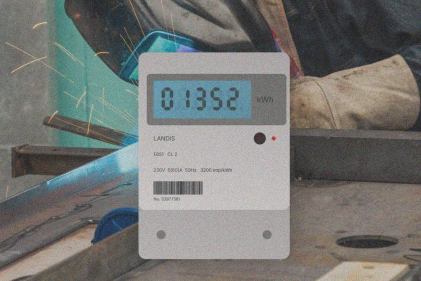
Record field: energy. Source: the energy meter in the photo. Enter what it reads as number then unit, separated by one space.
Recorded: 1352 kWh
